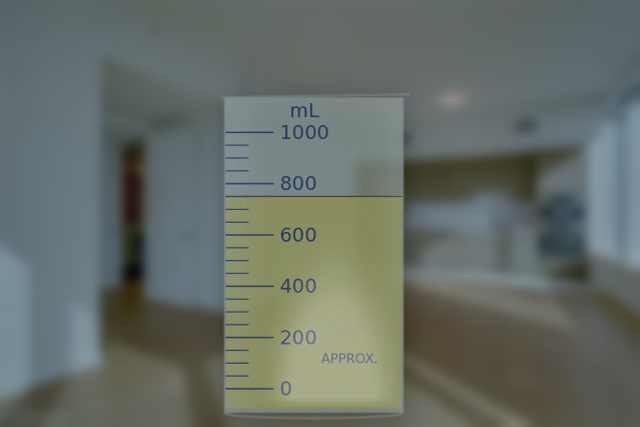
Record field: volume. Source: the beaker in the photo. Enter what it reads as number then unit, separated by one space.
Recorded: 750 mL
